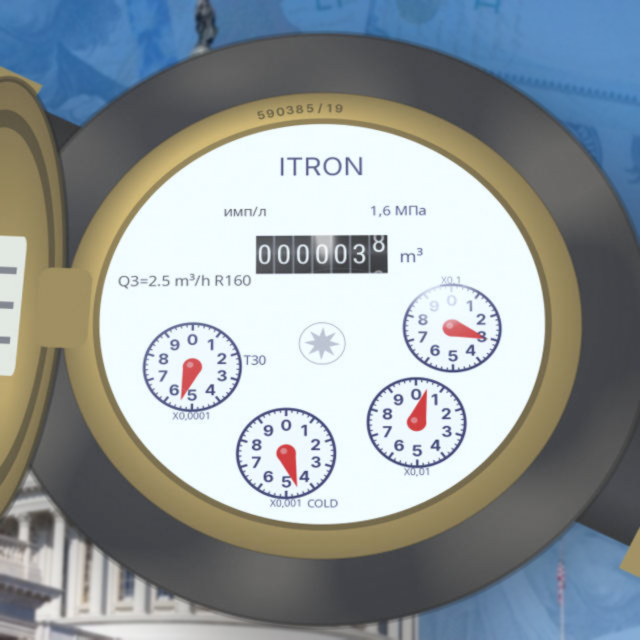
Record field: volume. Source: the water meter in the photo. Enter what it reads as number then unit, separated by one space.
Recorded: 38.3045 m³
